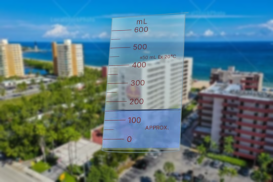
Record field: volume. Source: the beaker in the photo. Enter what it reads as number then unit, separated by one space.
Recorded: 150 mL
